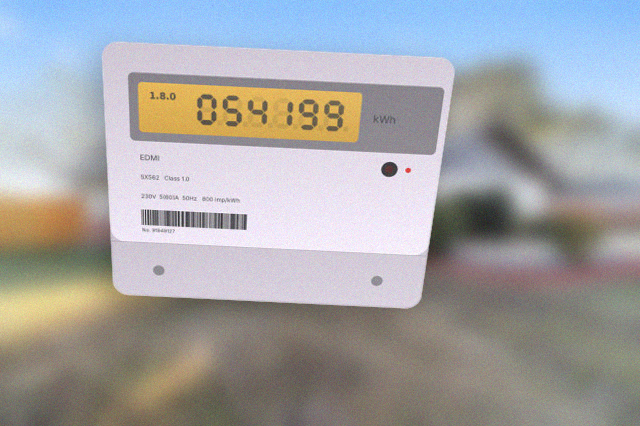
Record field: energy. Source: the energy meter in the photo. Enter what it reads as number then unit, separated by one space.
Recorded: 54199 kWh
